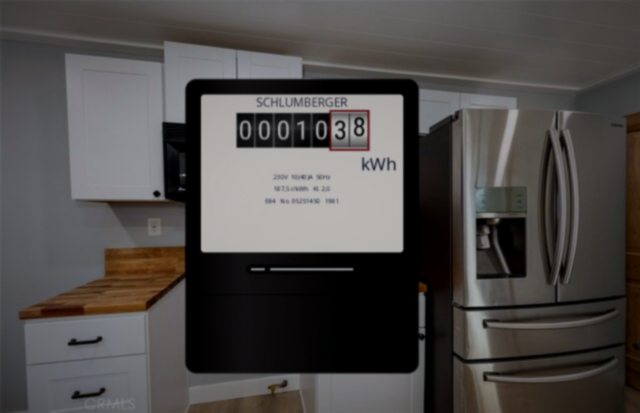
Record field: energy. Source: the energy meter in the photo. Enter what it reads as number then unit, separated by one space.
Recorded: 10.38 kWh
